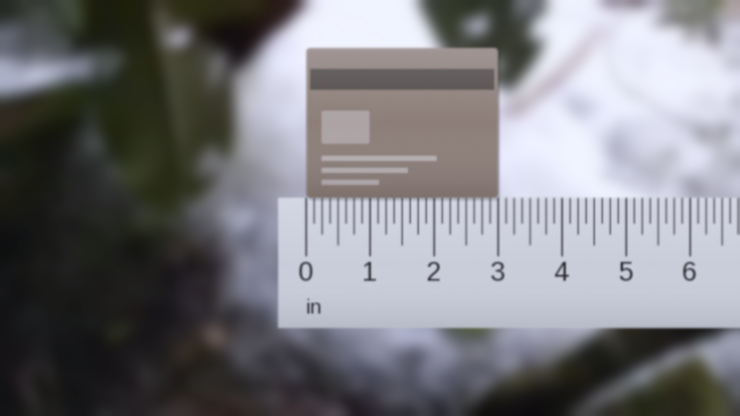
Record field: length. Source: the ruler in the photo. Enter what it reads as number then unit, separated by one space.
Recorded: 3 in
